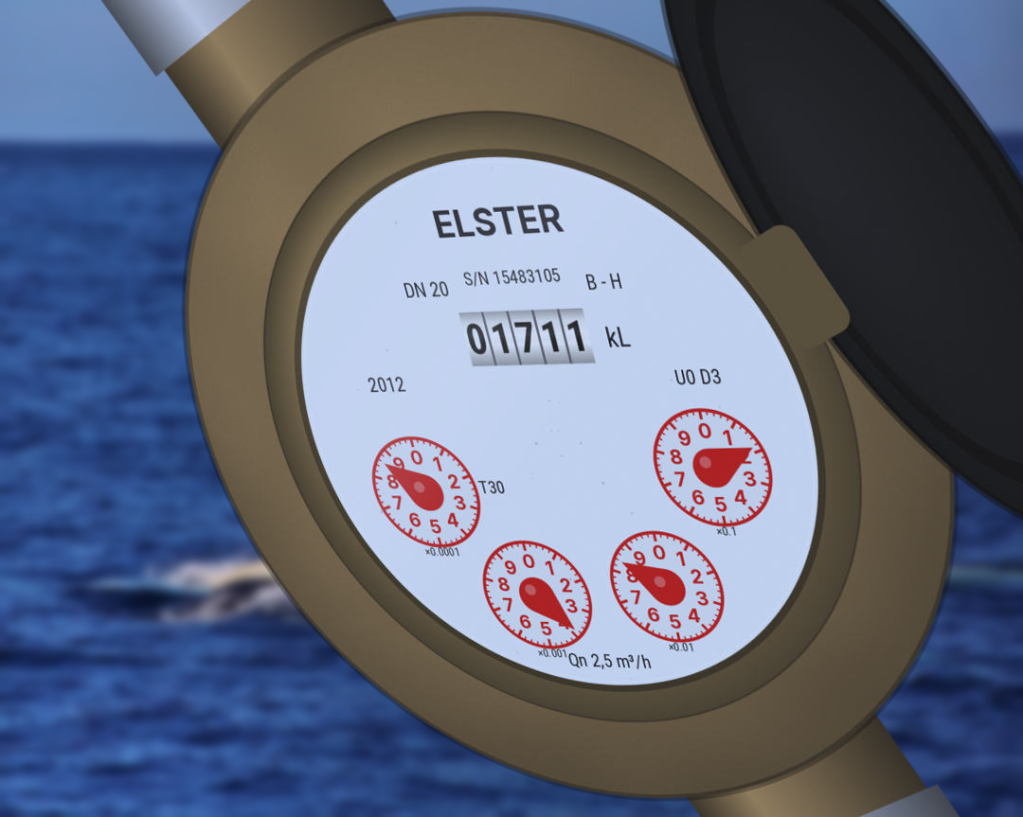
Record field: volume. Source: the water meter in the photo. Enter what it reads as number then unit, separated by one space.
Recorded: 1711.1838 kL
